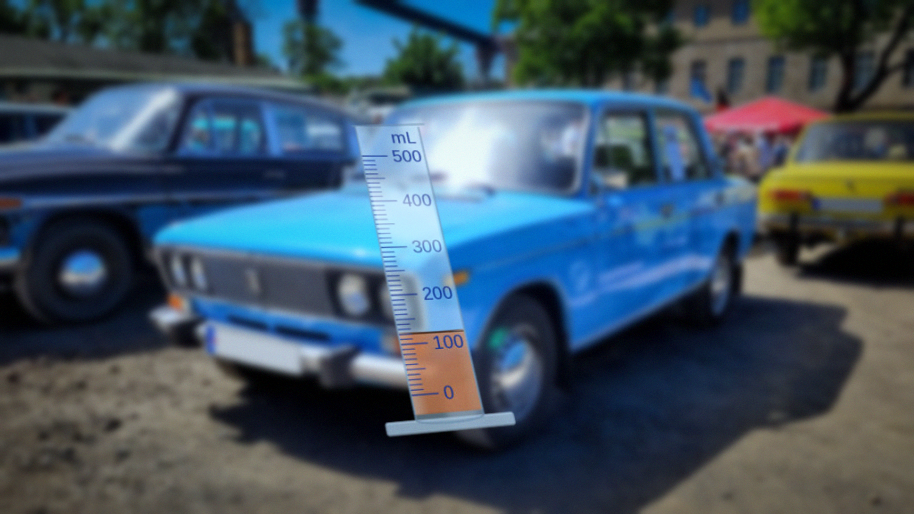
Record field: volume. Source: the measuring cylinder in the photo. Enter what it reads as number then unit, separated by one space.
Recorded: 120 mL
